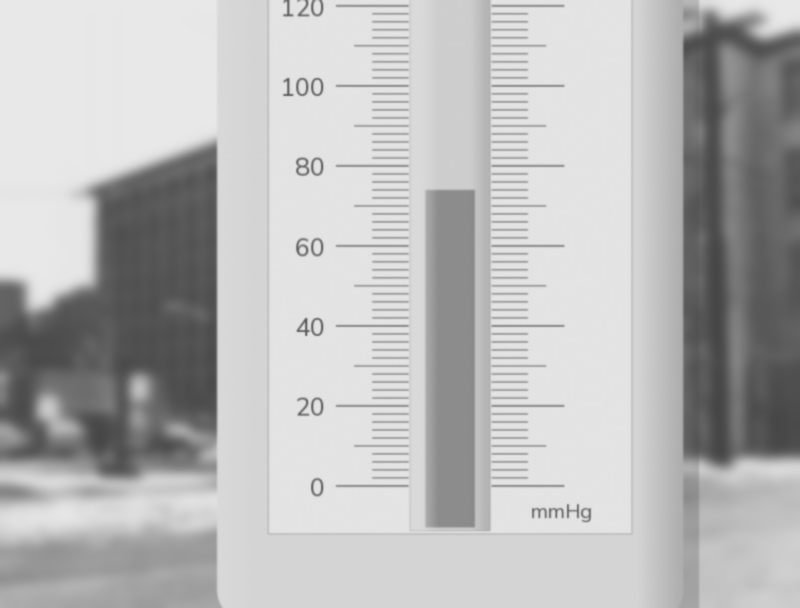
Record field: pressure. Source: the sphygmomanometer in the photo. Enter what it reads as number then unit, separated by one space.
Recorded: 74 mmHg
